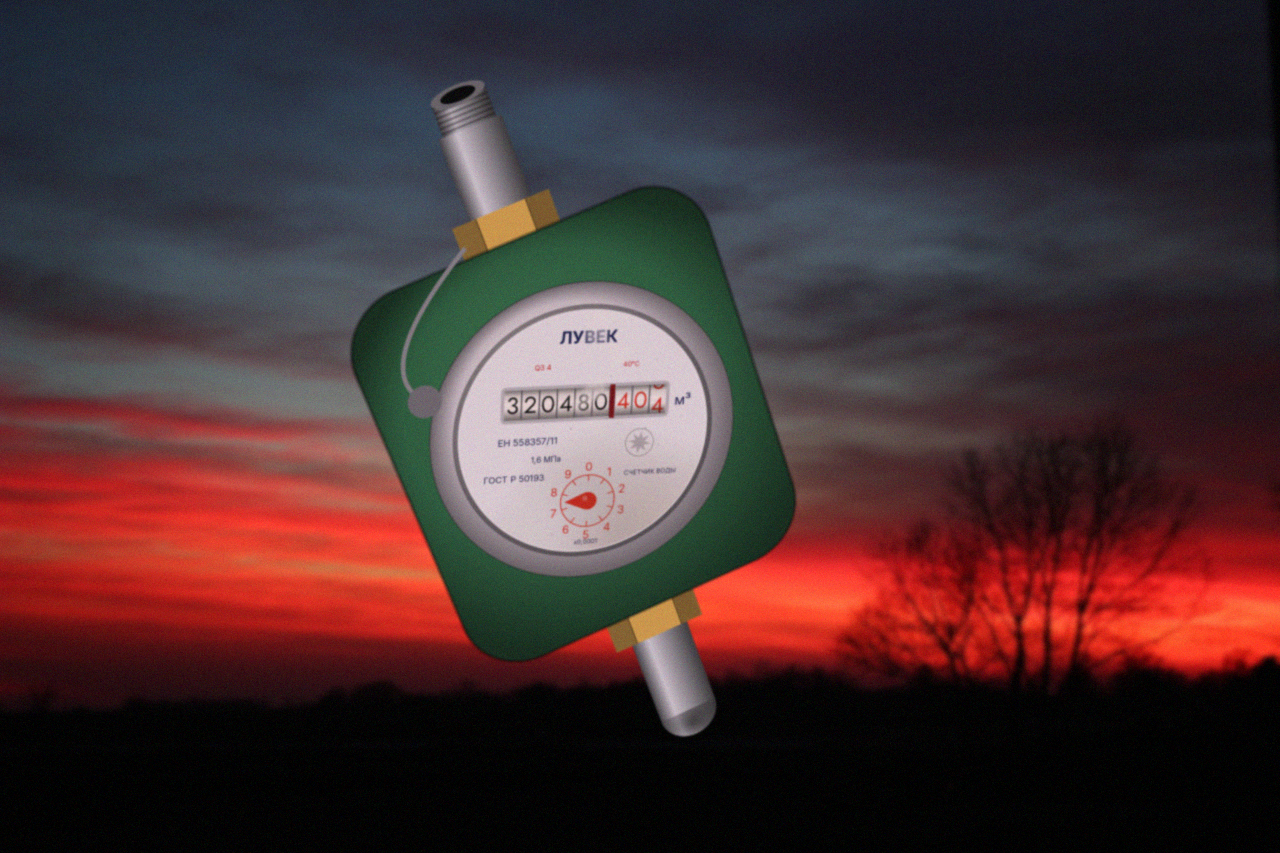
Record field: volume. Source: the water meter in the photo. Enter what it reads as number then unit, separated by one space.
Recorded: 320480.4037 m³
